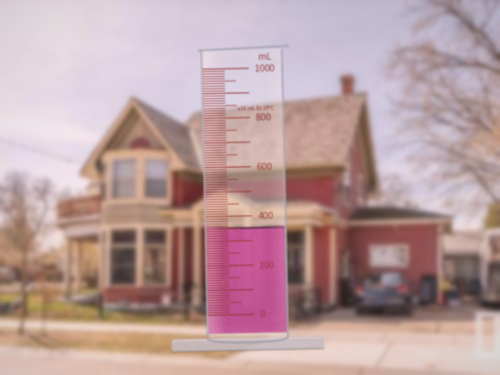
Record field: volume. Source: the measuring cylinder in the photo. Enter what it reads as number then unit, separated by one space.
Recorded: 350 mL
